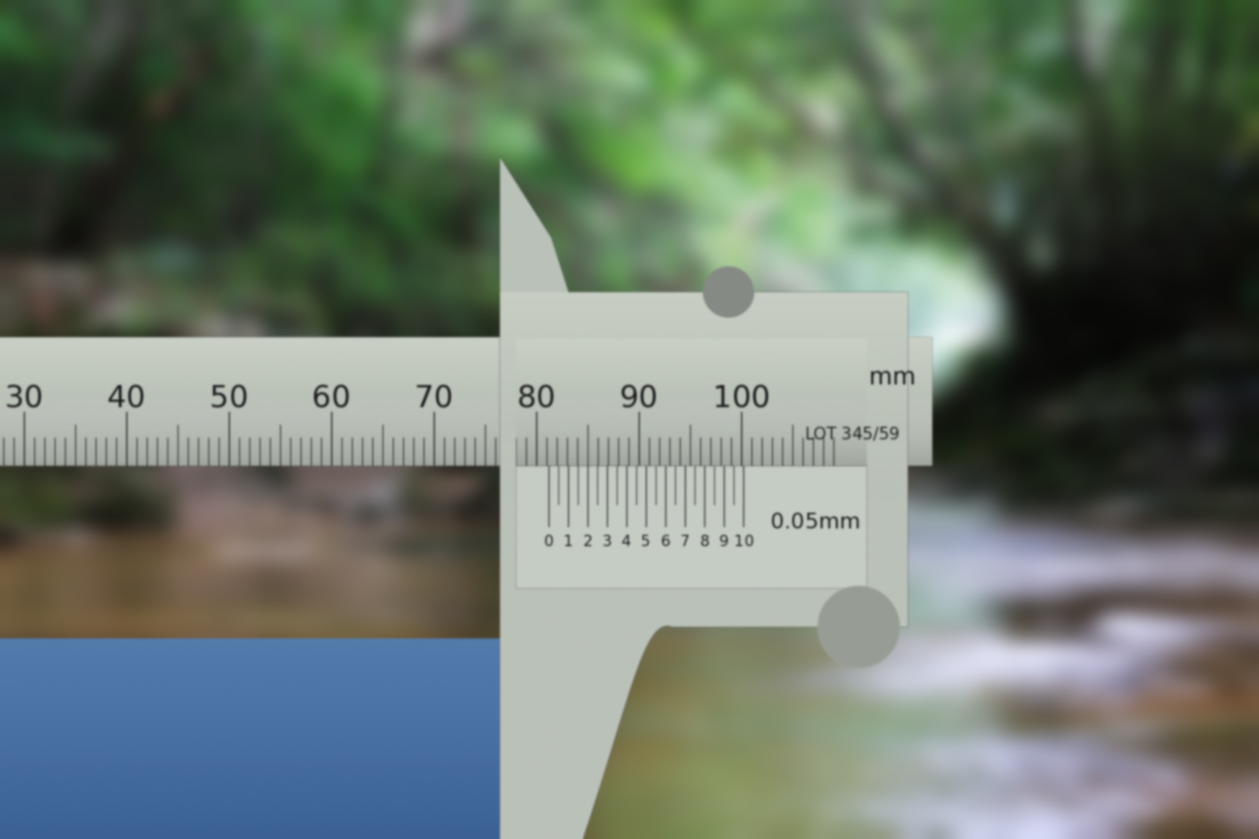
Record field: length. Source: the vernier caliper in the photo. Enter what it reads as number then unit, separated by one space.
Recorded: 81.2 mm
